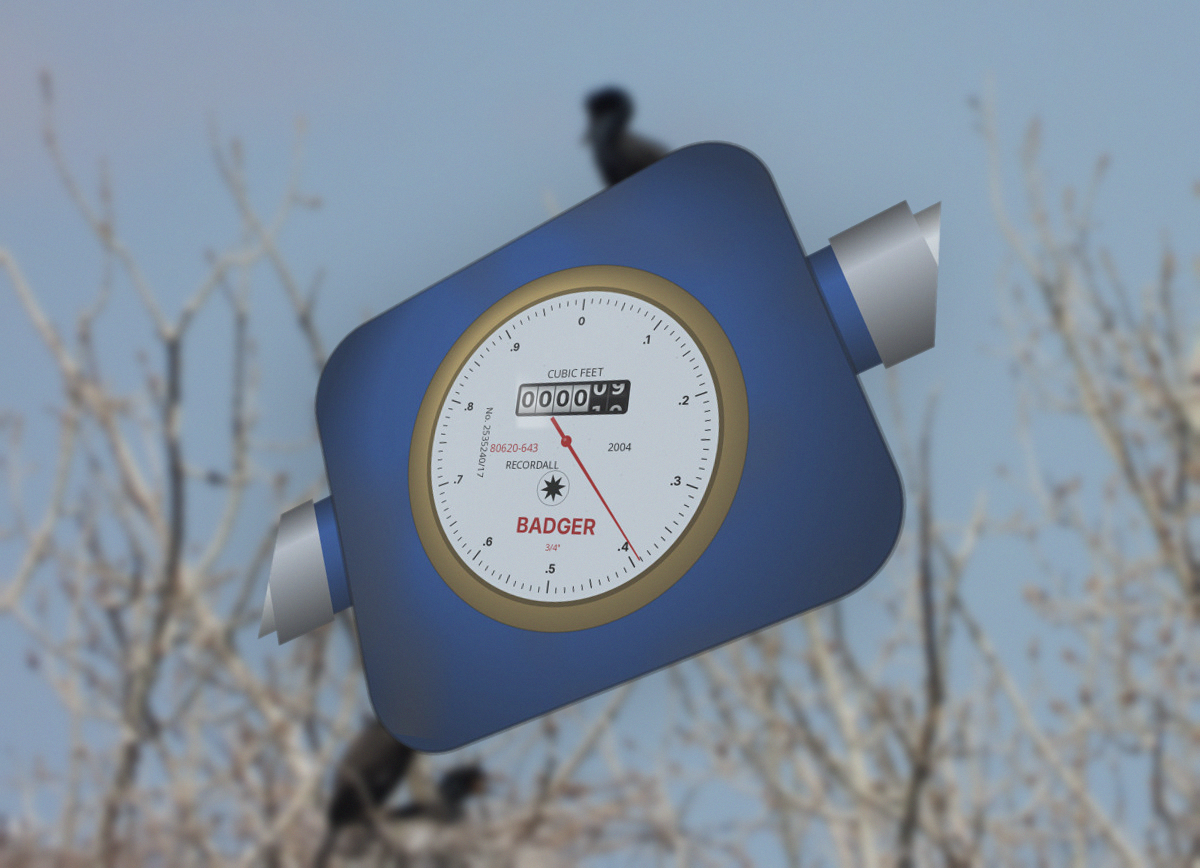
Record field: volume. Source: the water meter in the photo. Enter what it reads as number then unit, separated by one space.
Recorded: 9.39 ft³
